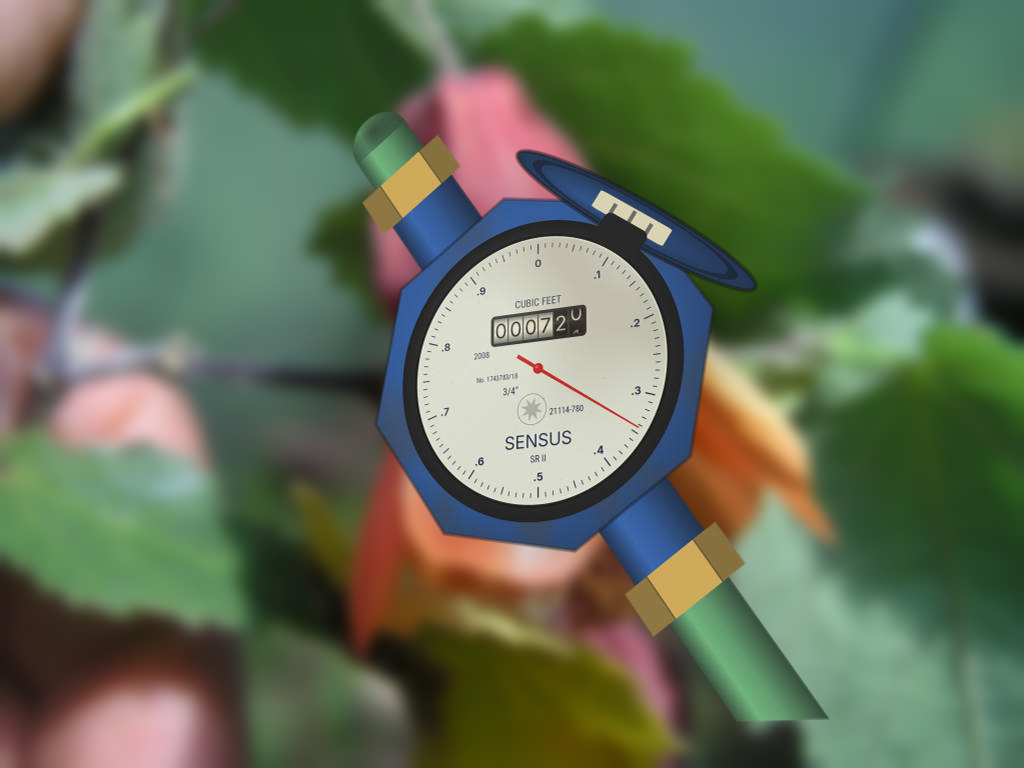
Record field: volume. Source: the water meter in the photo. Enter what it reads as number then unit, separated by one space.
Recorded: 720.34 ft³
